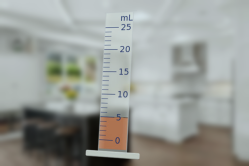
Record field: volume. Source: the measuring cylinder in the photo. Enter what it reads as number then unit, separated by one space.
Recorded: 5 mL
